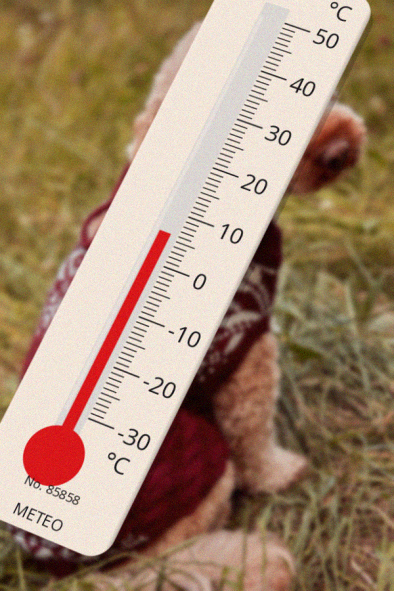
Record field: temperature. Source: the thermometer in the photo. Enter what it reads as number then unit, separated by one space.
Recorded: 6 °C
